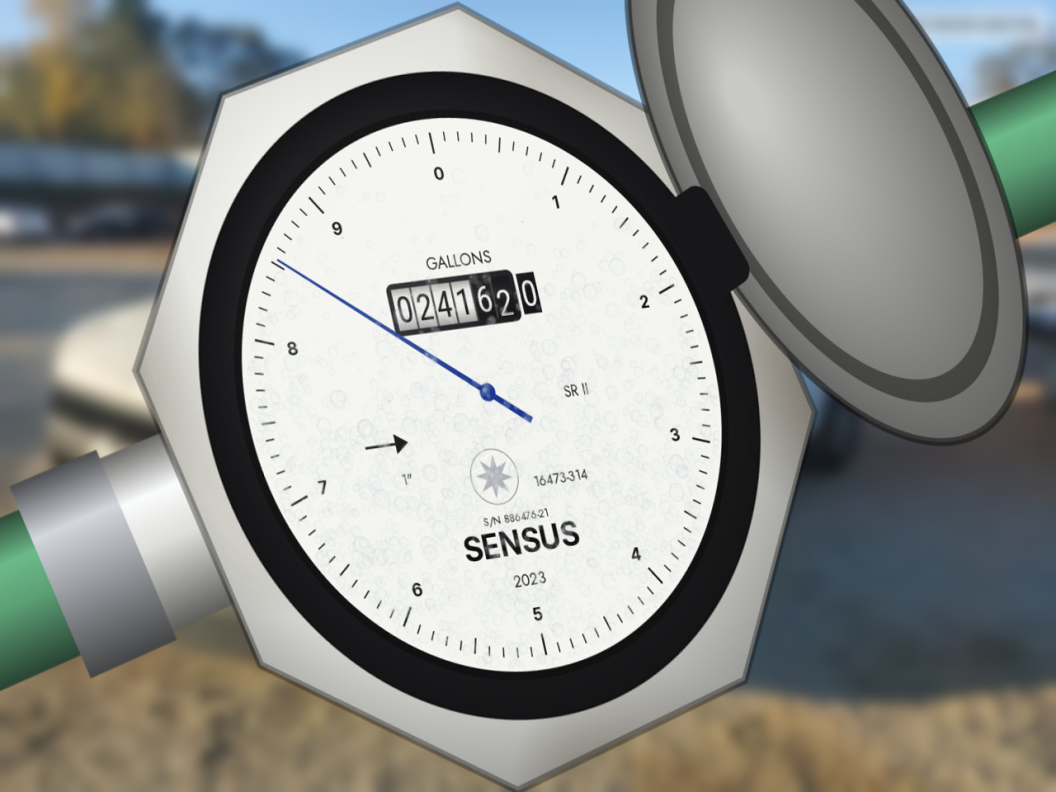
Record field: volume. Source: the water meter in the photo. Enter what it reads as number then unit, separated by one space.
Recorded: 241618.5 gal
